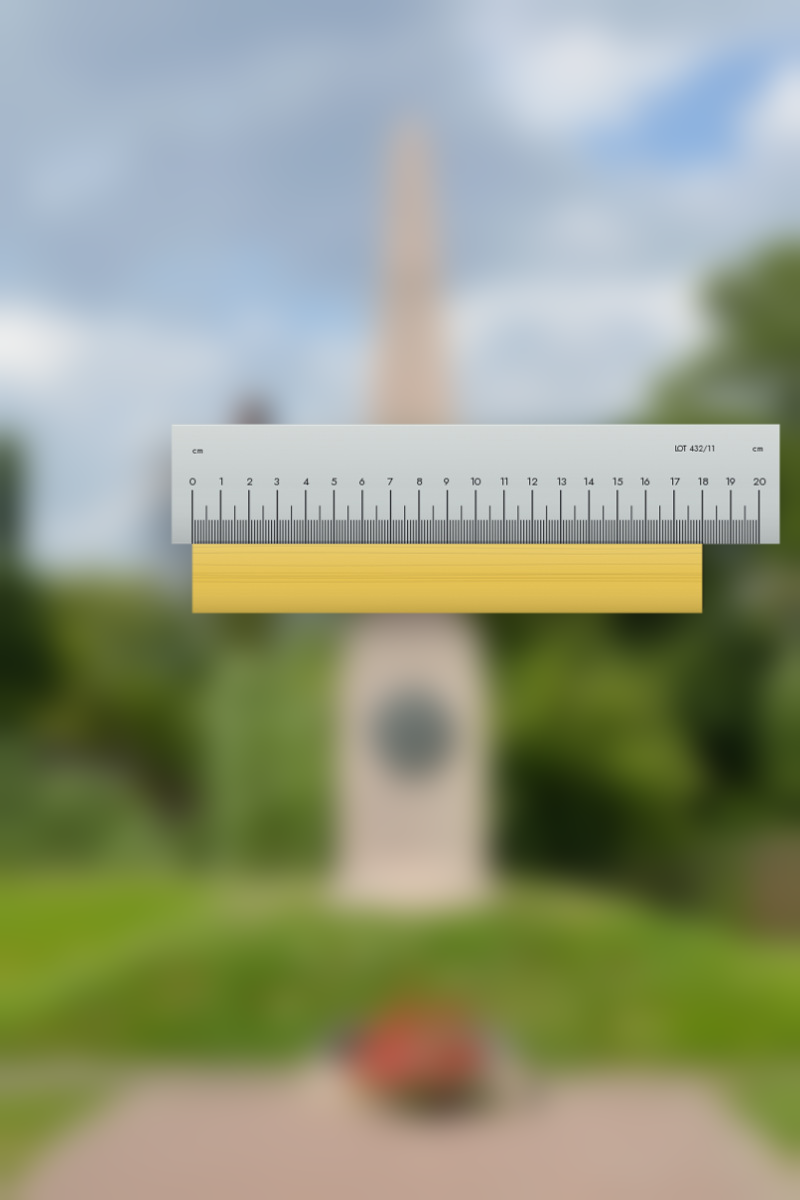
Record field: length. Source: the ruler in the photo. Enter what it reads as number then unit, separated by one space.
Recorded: 18 cm
